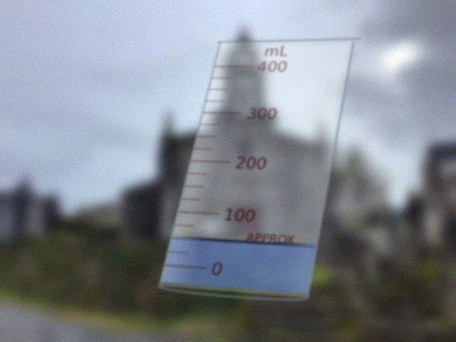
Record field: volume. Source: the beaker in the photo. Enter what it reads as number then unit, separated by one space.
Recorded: 50 mL
